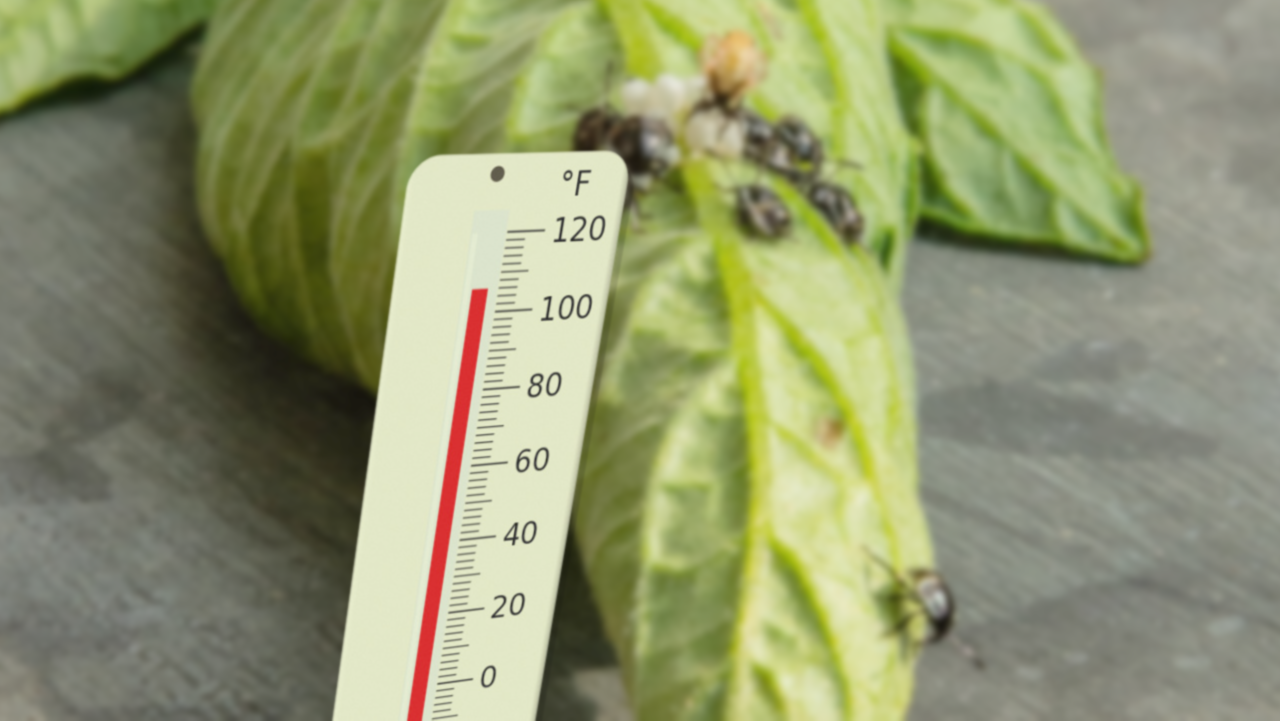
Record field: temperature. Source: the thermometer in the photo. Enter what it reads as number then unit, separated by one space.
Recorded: 106 °F
